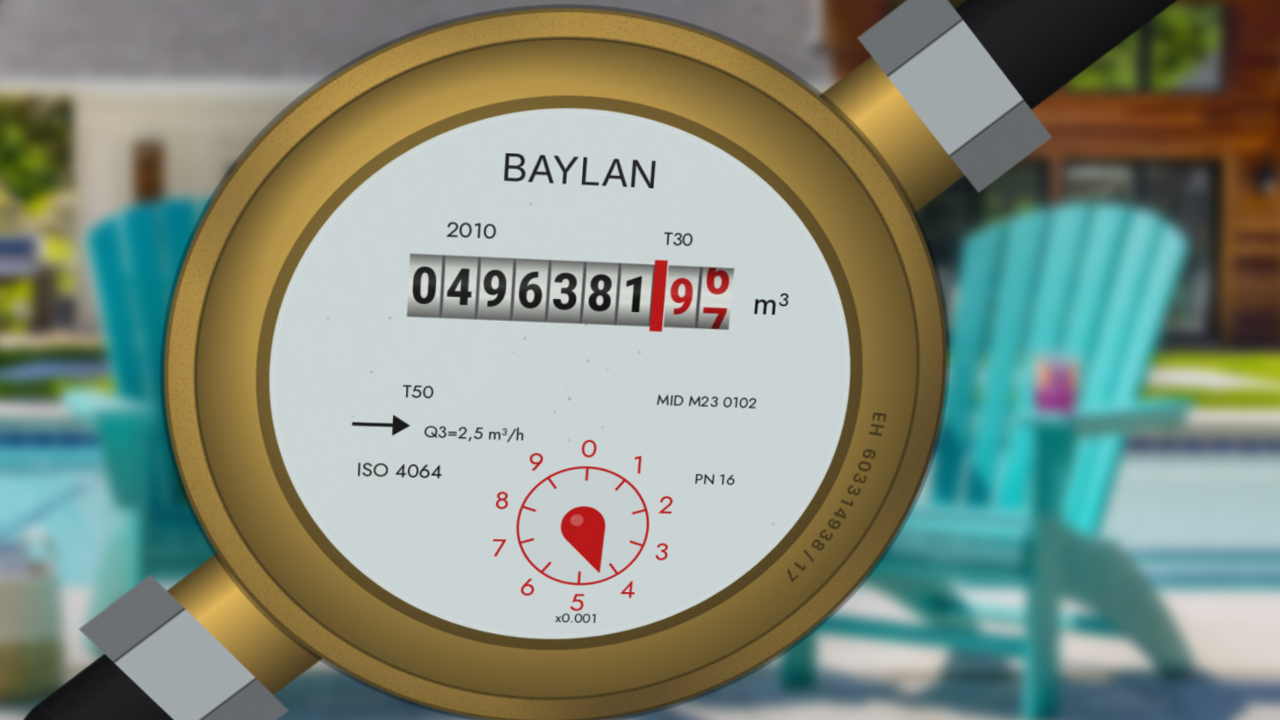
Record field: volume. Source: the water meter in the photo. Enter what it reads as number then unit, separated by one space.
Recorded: 496381.964 m³
